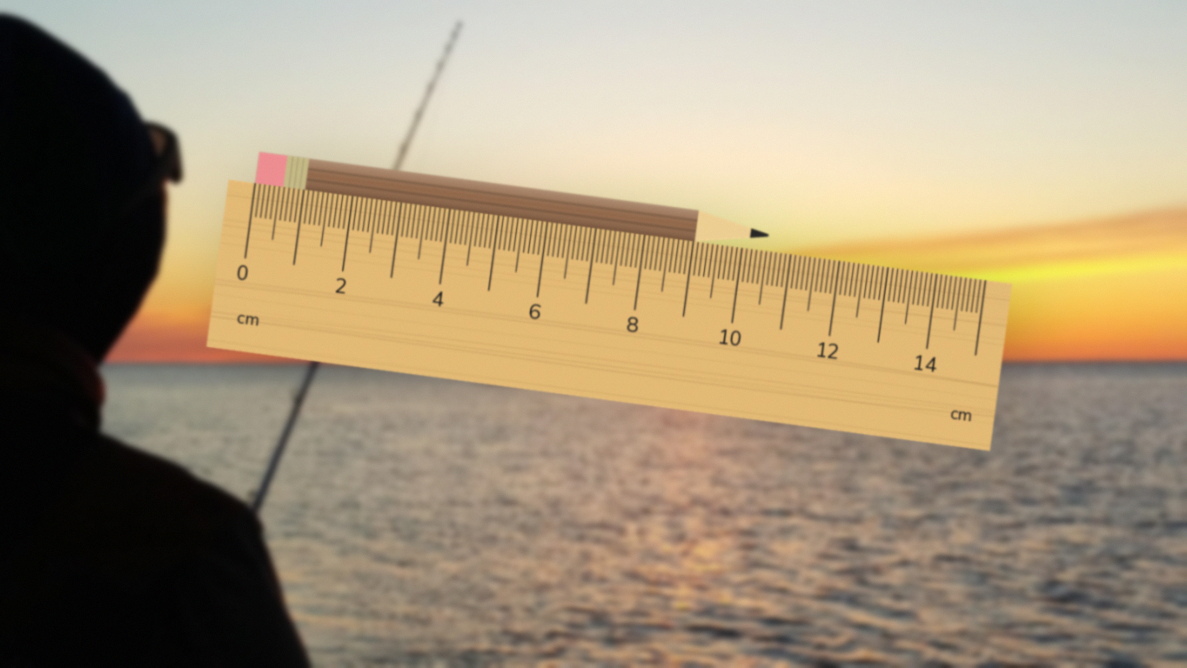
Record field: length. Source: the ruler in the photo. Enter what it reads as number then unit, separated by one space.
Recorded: 10.5 cm
